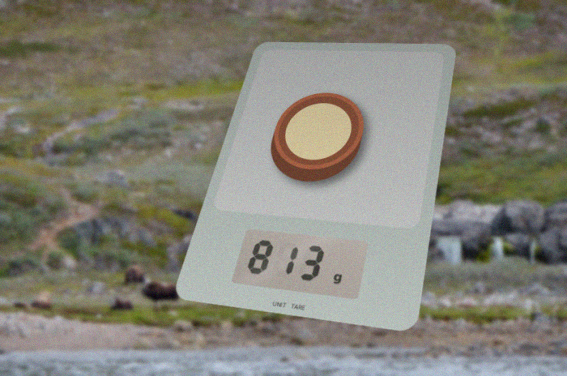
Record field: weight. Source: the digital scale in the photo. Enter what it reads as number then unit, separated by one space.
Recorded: 813 g
